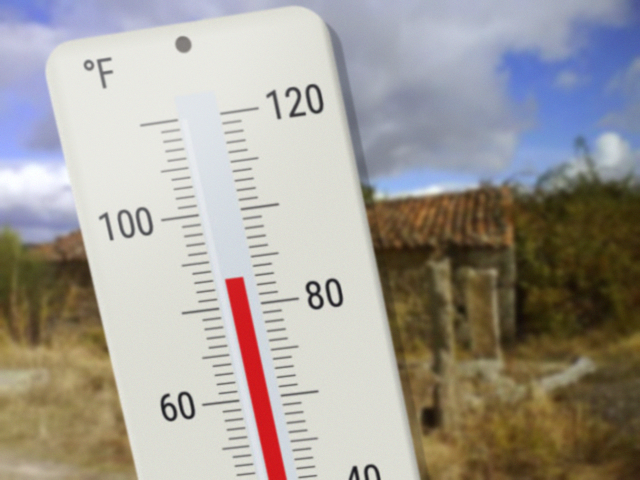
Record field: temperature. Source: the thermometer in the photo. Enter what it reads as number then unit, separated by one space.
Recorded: 86 °F
